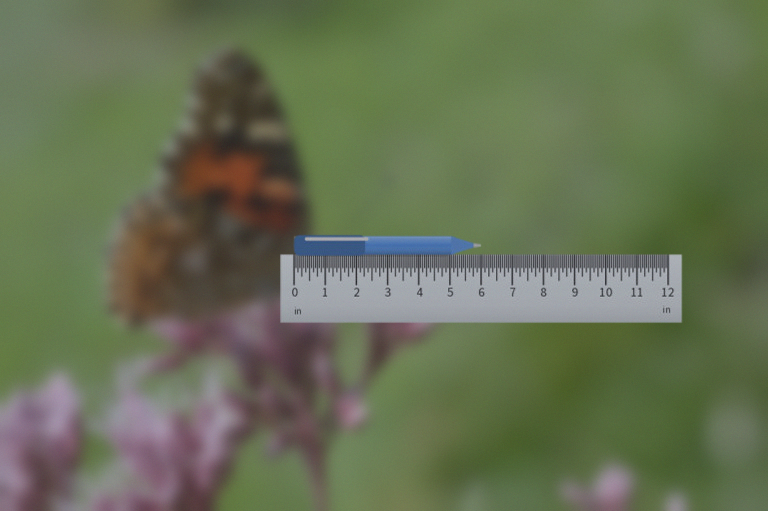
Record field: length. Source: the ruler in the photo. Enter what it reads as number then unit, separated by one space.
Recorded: 6 in
